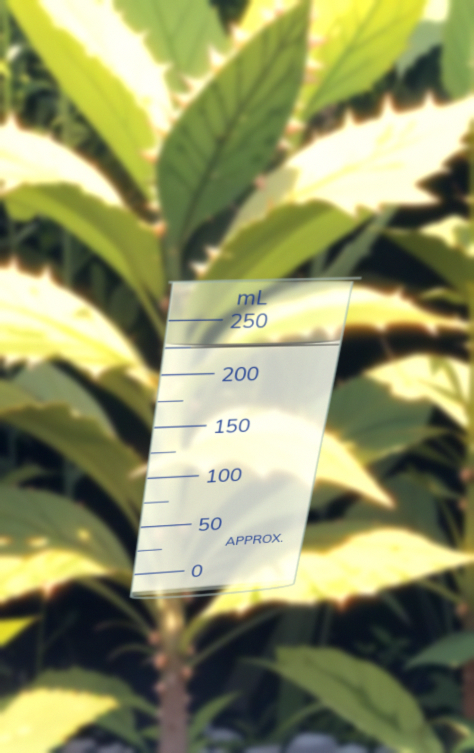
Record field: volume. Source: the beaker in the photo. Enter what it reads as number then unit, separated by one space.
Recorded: 225 mL
